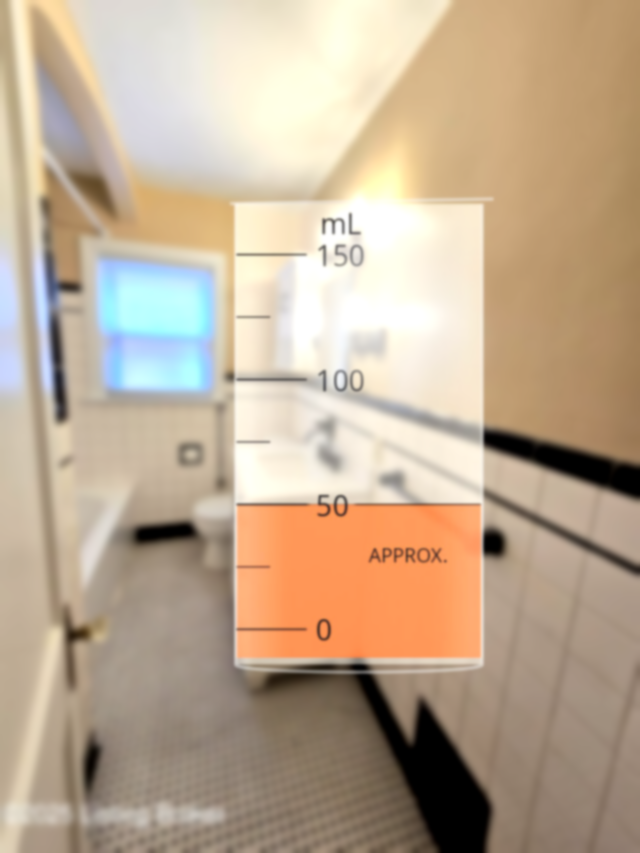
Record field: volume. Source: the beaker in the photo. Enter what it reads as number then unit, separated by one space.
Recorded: 50 mL
